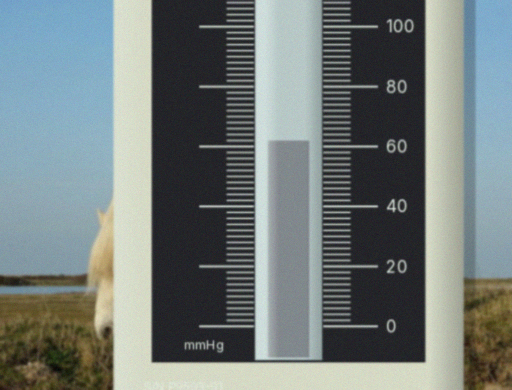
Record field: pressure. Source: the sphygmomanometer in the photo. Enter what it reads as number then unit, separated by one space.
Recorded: 62 mmHg
